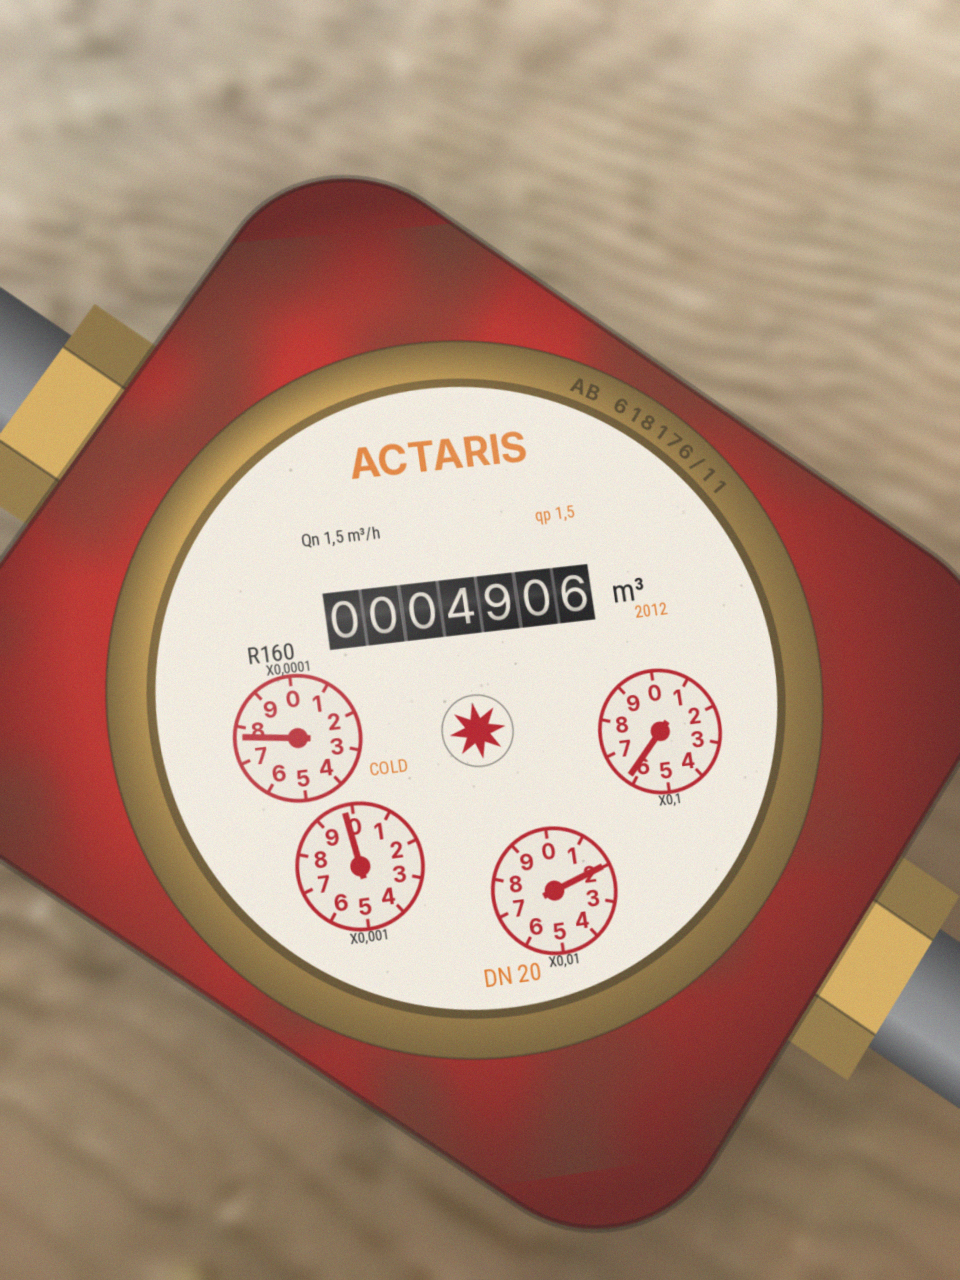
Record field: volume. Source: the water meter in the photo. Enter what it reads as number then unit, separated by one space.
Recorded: 4906.6197 m³
